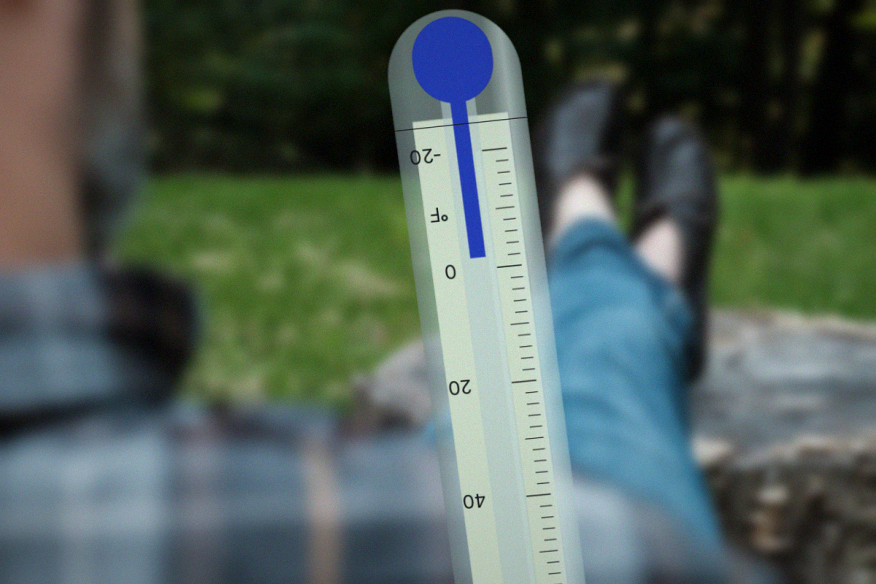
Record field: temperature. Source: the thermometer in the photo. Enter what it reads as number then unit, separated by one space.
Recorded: -2 °F
